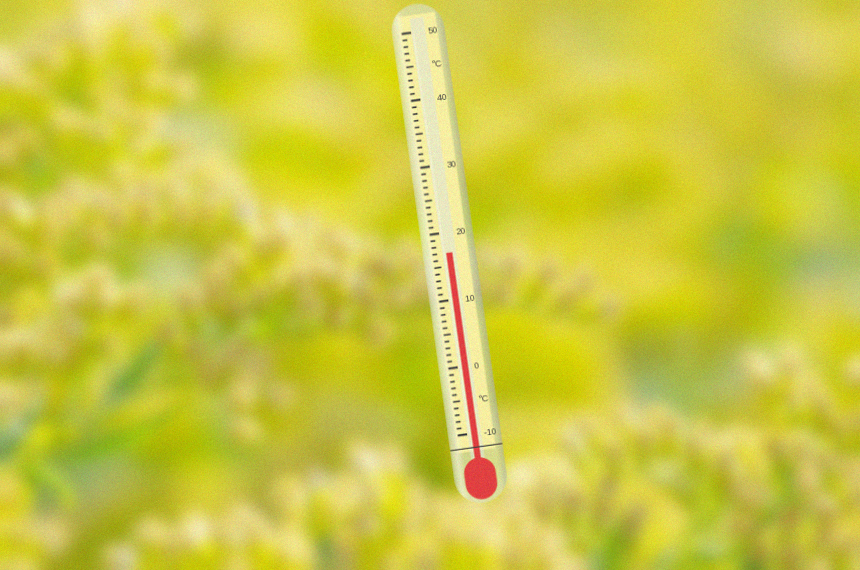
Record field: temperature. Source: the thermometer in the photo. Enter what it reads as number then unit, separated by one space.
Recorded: 17 °C
